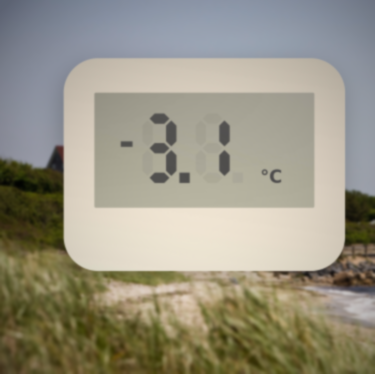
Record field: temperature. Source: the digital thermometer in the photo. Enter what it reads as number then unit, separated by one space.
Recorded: -3.1 °C
